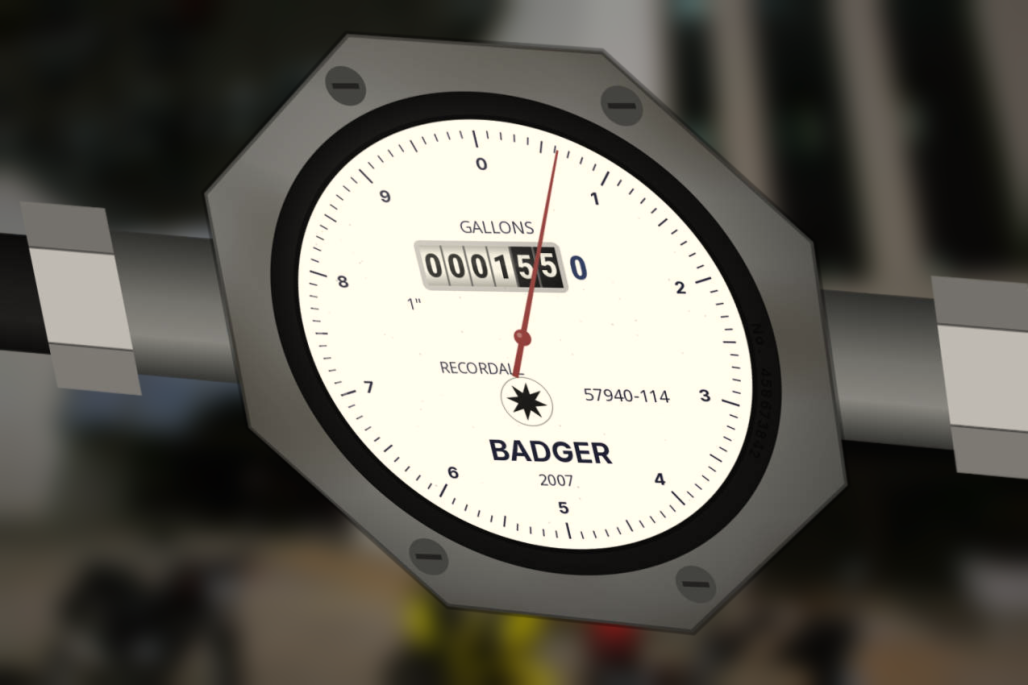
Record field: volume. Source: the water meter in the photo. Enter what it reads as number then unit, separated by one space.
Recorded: 1550.6 gal
